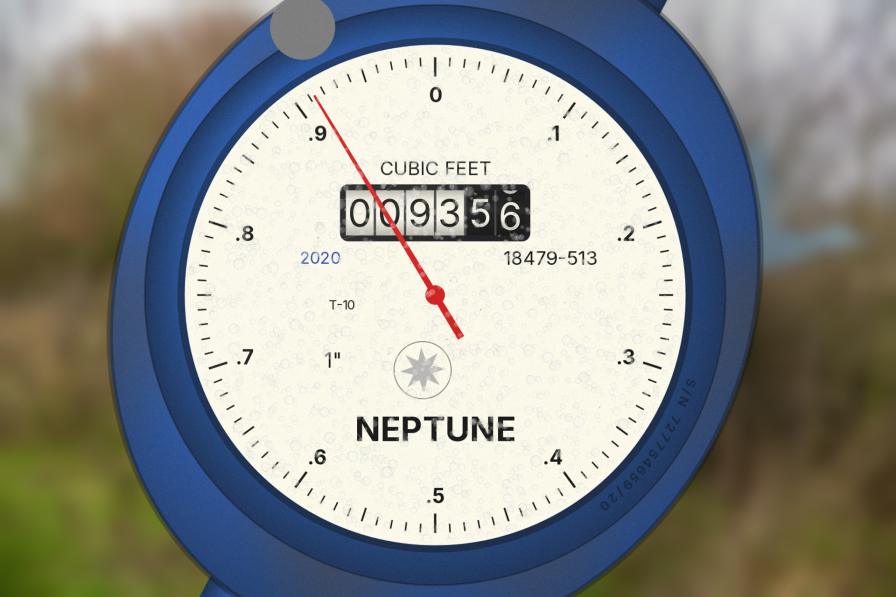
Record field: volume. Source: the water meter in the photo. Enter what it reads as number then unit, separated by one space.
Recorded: 9355.91 ft³
